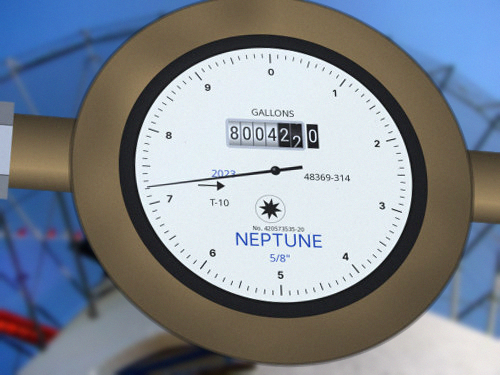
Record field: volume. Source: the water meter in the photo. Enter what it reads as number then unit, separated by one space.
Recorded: 8004217.2 gal
